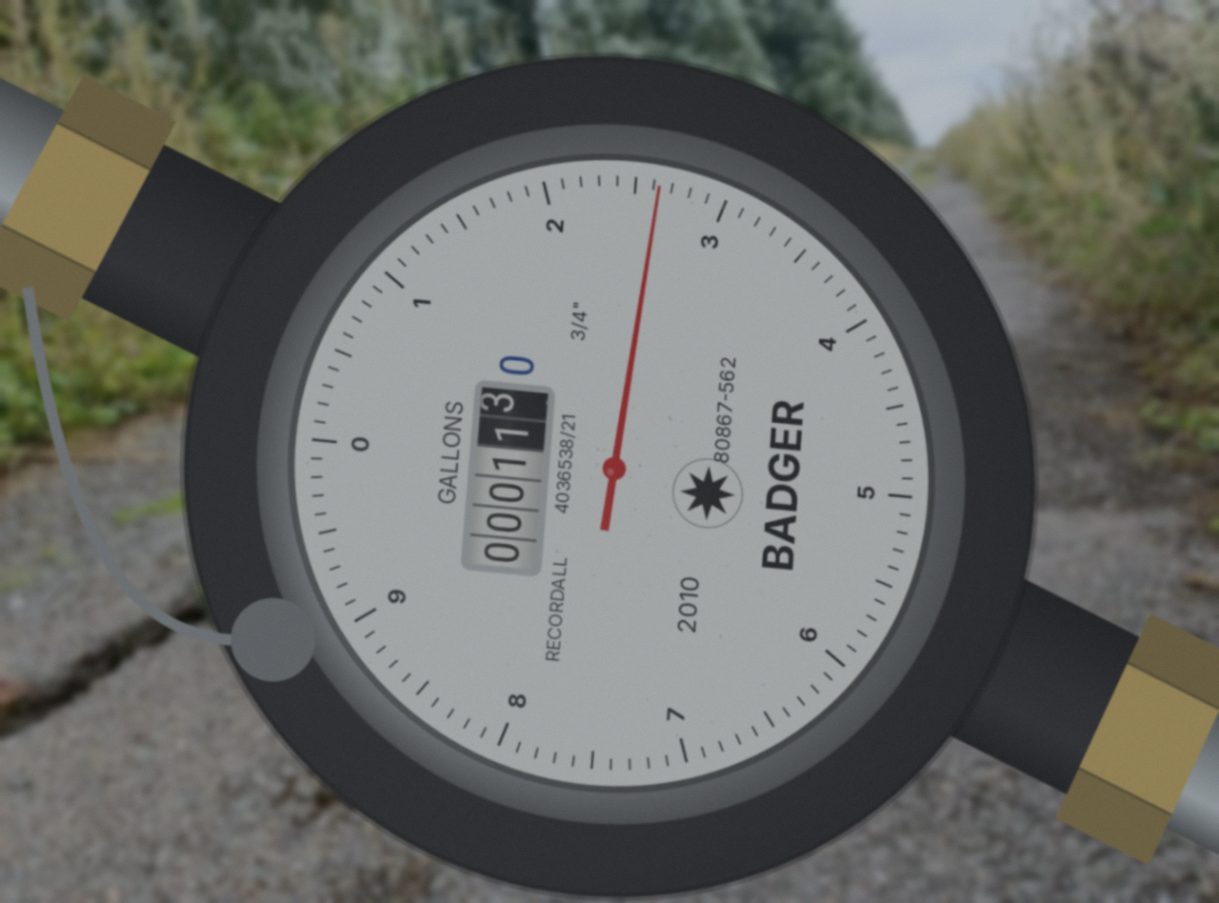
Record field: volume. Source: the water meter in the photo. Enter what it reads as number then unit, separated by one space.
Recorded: 1132.6 gal
